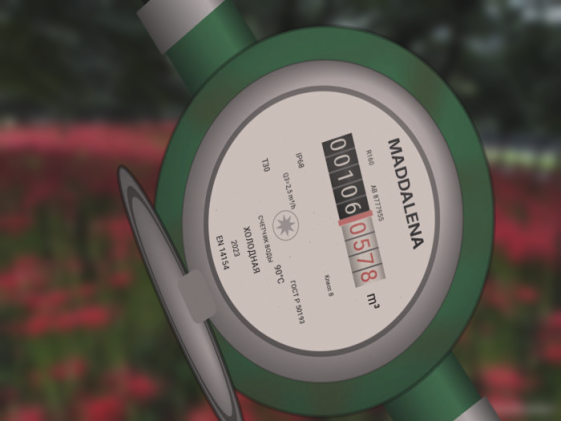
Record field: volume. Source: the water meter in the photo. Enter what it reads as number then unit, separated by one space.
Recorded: 106.0578 m³
